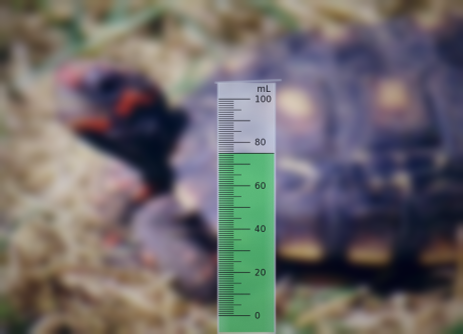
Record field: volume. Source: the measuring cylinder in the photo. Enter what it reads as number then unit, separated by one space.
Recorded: 75 mL
